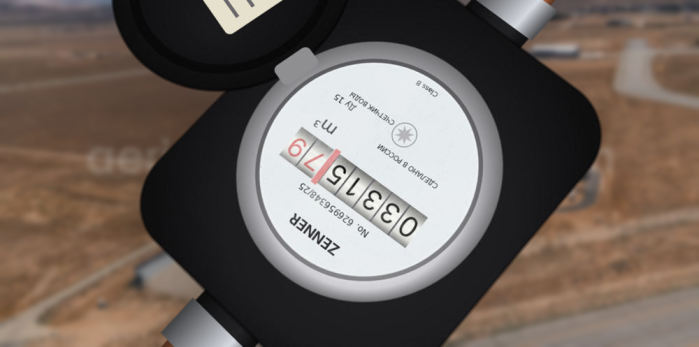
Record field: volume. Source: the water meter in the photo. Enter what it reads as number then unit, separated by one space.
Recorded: 3315.79 m³
